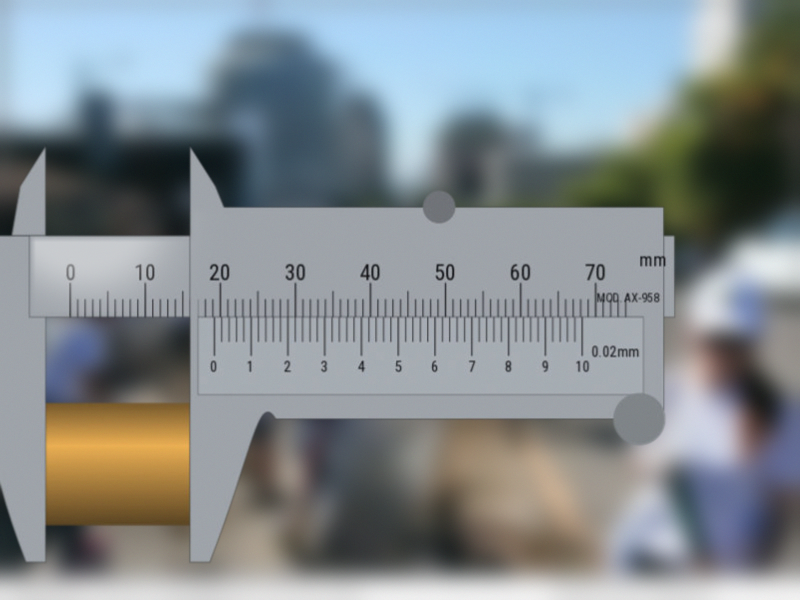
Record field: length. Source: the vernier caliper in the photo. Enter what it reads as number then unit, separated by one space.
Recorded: 19.2 mm
